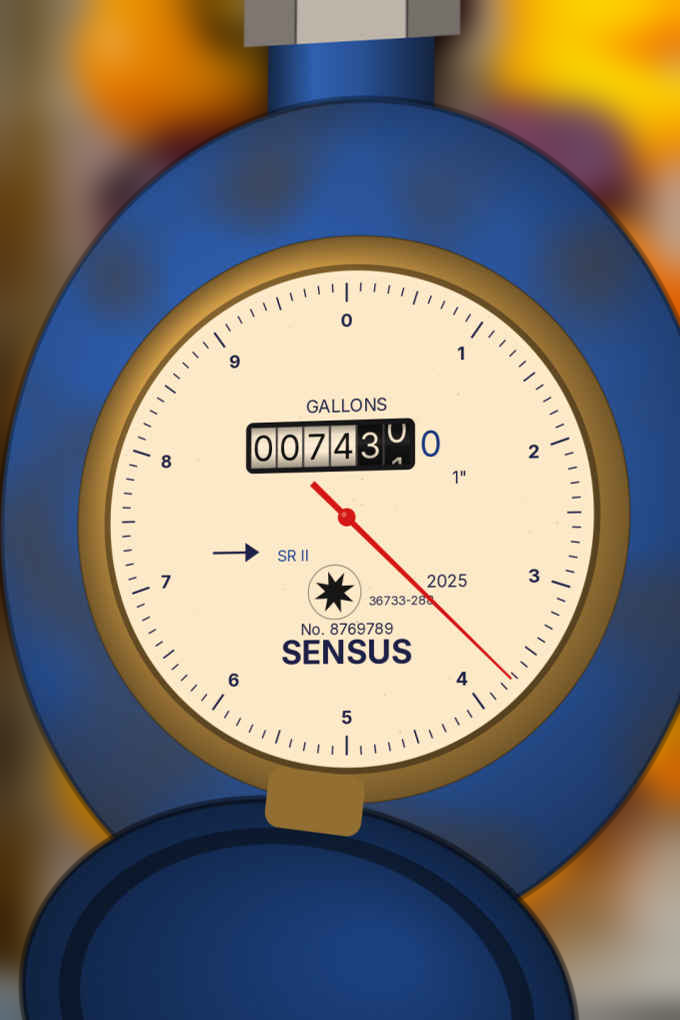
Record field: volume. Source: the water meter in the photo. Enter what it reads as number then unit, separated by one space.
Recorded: 74303.7 gal
